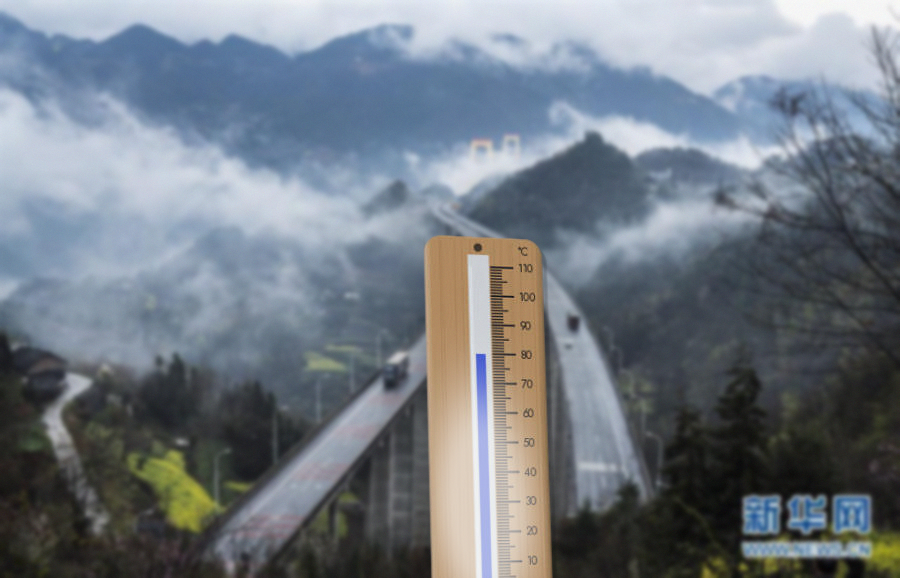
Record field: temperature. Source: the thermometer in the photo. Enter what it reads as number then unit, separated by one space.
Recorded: 80 °C
